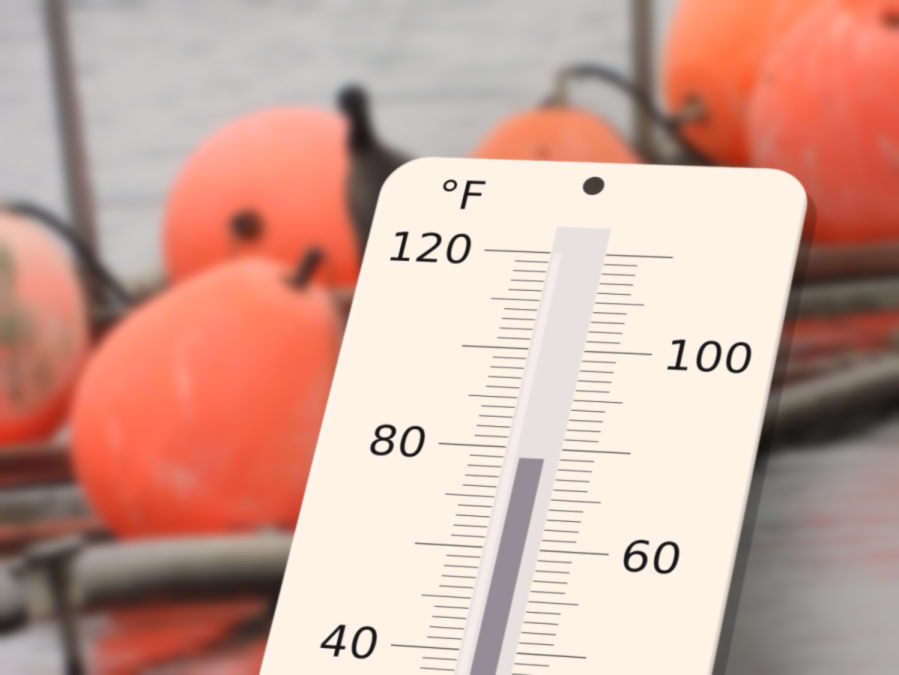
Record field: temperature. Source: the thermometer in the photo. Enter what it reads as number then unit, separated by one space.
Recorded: 78 °F
